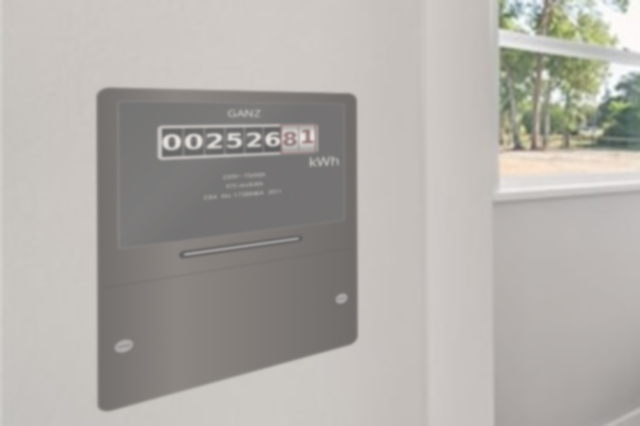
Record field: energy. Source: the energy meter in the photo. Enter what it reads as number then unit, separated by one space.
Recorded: 2526.81 kWh
